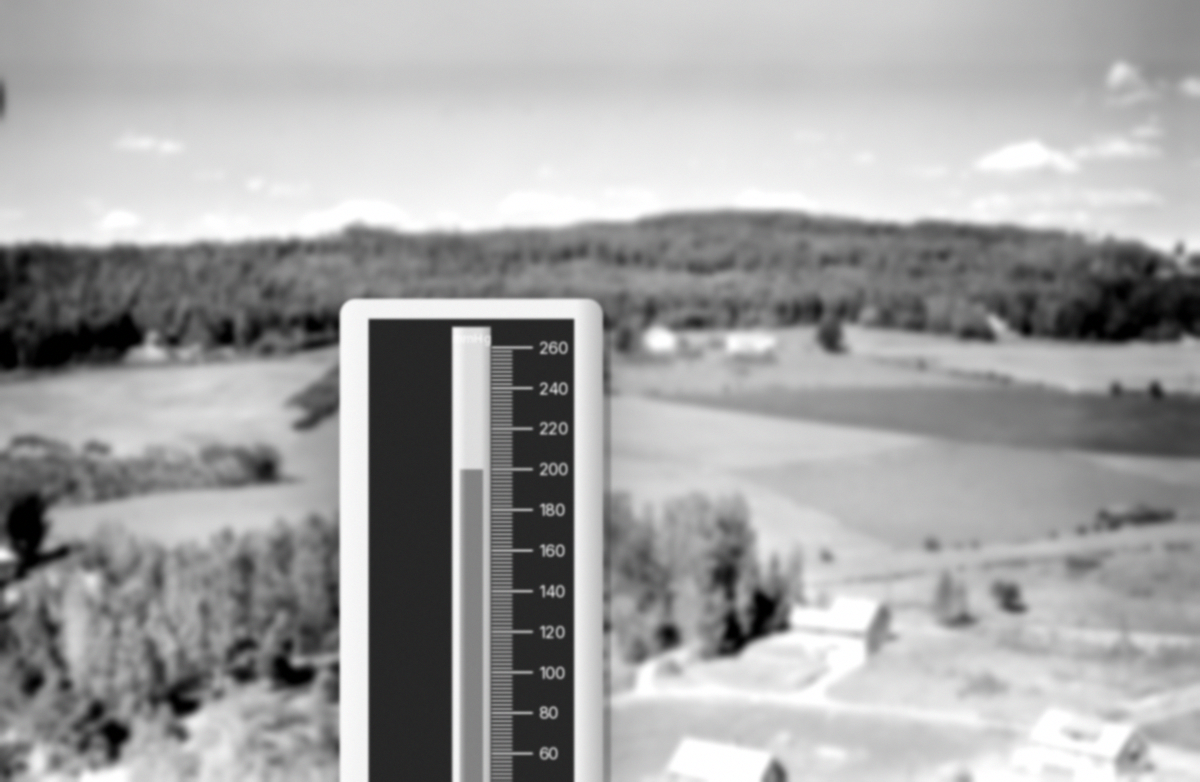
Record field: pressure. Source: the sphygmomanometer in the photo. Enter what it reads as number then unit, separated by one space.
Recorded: 200 mmHg
